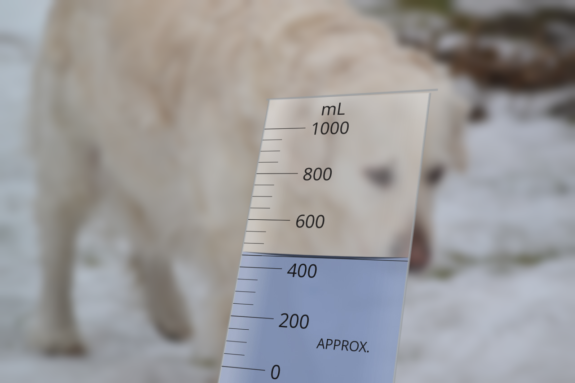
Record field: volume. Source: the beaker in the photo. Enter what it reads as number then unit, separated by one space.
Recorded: 450 mL
